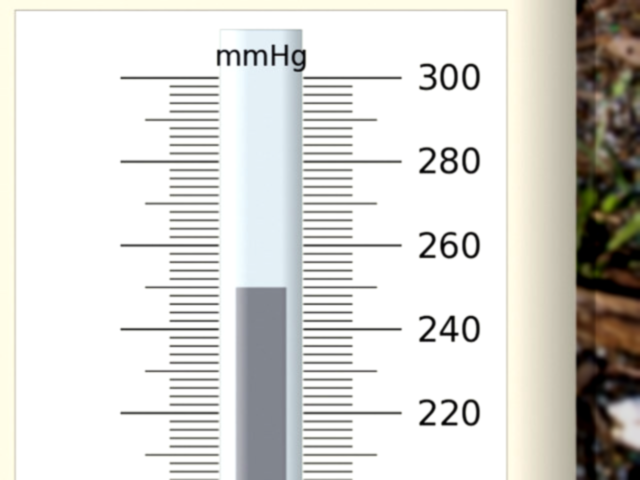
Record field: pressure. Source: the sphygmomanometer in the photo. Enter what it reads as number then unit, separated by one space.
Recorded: 250 mmHg
